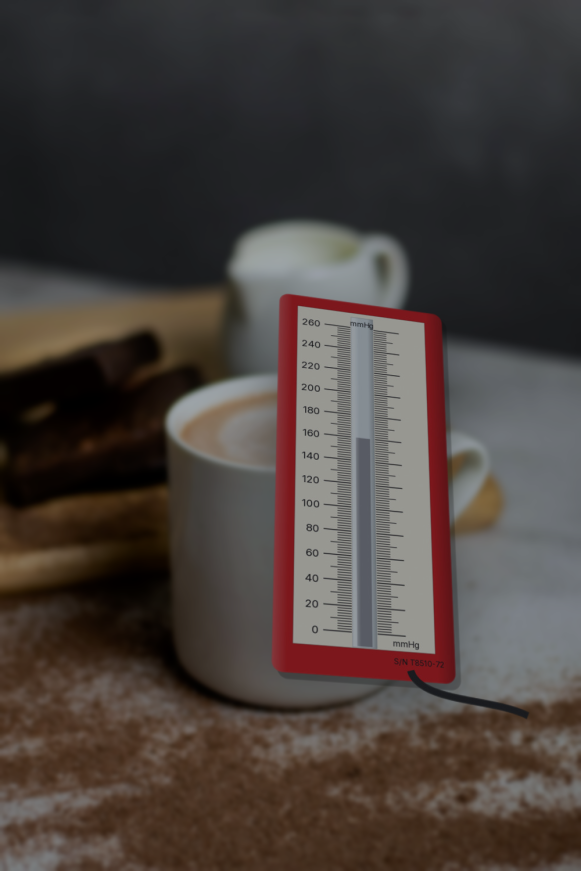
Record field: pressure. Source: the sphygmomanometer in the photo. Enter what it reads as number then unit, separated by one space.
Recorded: 160 mmHg
